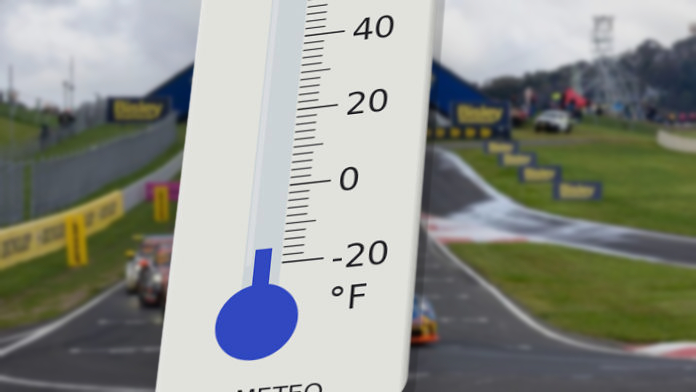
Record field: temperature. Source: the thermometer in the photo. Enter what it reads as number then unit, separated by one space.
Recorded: -16 °F
